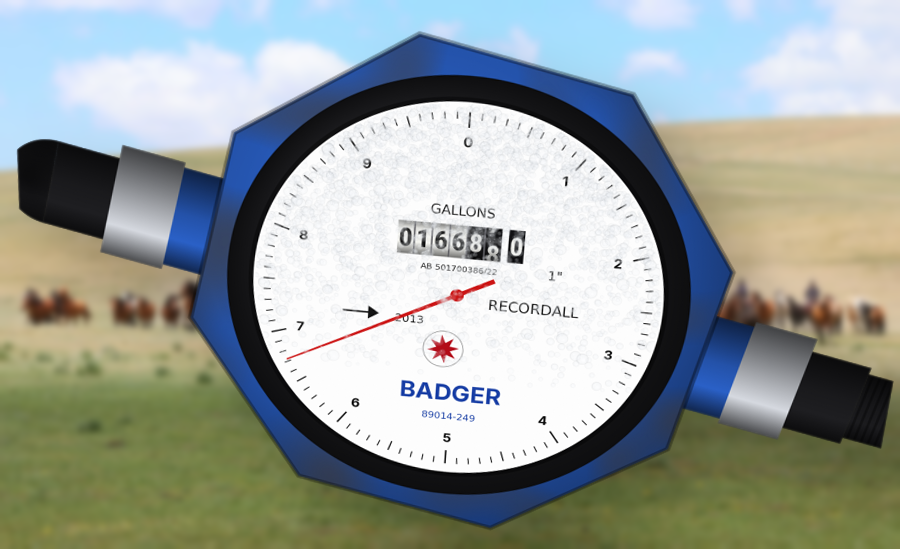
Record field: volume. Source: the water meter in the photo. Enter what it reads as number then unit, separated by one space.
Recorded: 166876.7 gal
